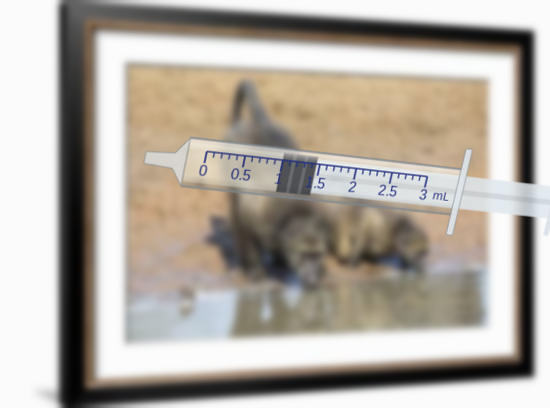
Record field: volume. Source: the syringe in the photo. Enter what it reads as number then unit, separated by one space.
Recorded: 1 mL
